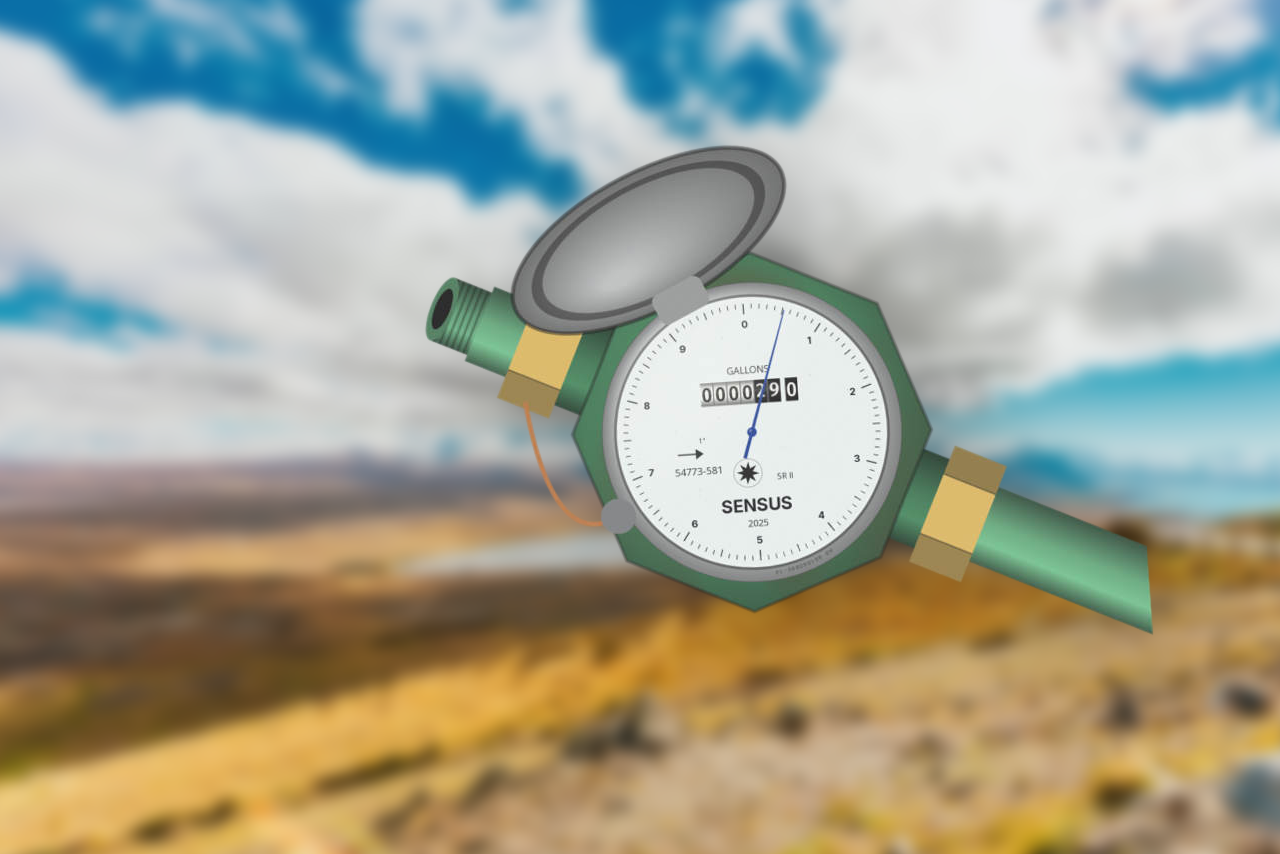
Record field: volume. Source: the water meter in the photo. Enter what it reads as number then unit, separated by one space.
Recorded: 290.5 gal
